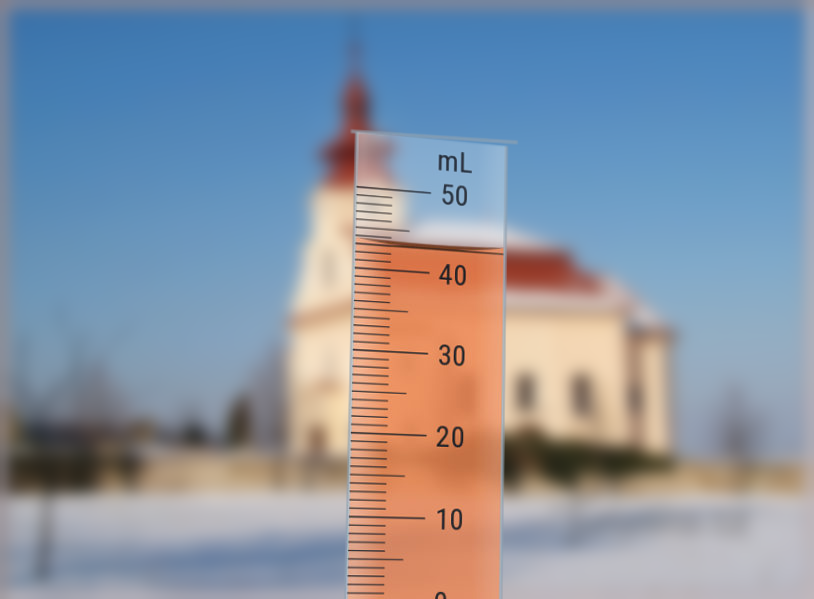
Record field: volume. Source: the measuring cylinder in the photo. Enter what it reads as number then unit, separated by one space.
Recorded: 43 mL
